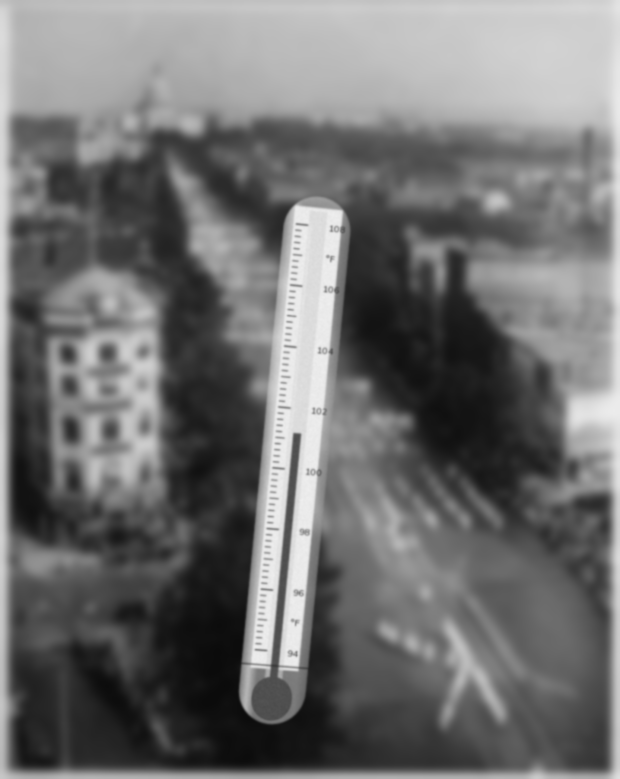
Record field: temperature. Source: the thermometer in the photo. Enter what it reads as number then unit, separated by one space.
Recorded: 101.2 °F
